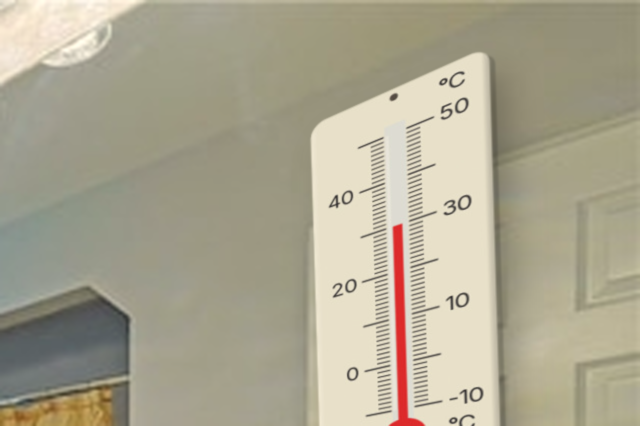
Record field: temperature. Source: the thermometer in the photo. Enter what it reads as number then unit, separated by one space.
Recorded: 30 °C
